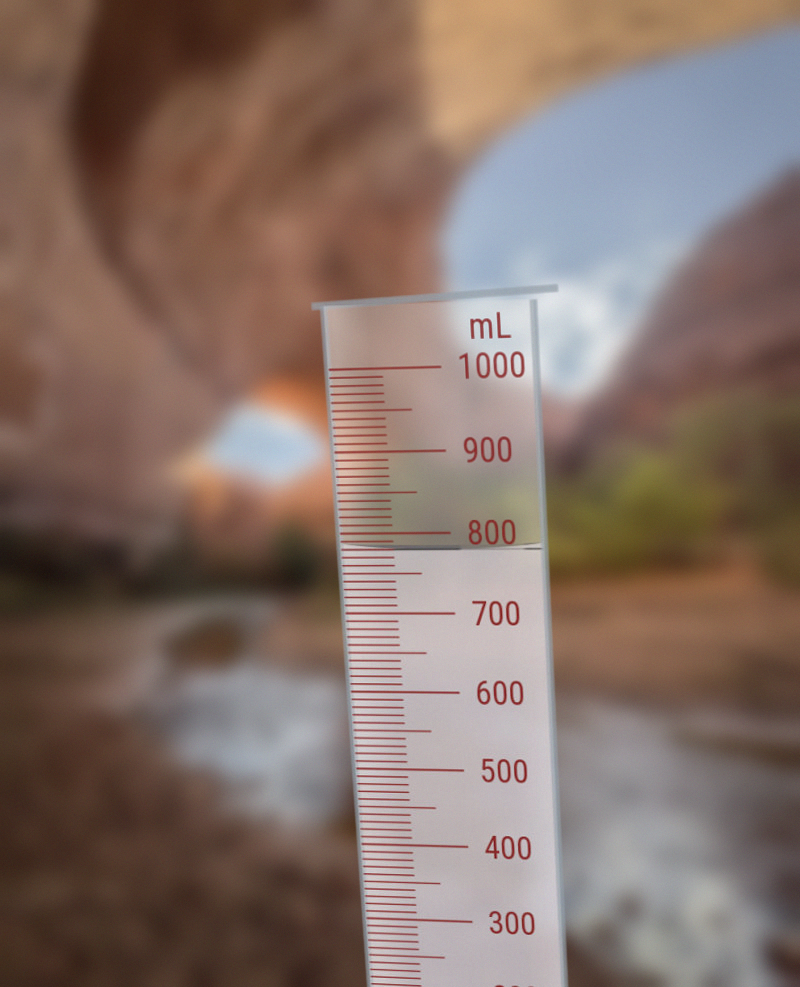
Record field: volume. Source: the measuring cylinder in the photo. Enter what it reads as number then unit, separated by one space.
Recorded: 780 mL
